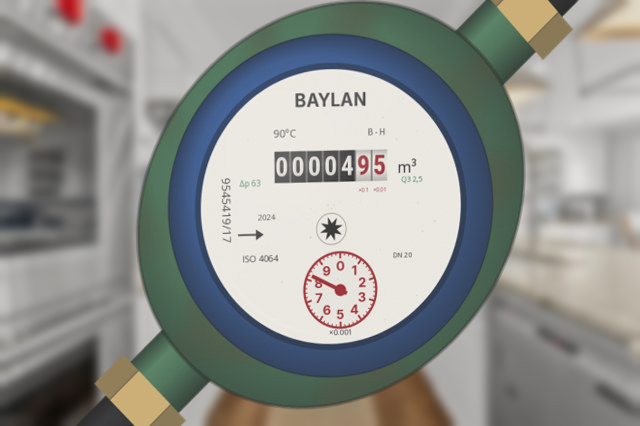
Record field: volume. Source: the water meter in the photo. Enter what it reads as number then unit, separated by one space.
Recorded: 4.958 m³
